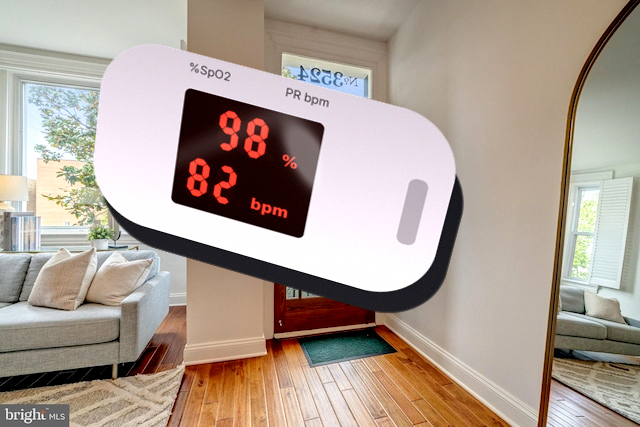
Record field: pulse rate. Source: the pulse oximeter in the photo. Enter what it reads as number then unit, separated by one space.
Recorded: 82 bpm
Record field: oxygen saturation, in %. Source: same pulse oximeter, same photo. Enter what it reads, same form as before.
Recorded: 98 %
